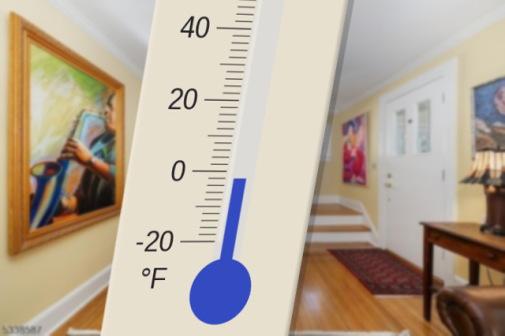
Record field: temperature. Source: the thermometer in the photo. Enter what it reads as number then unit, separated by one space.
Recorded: -2 °F
